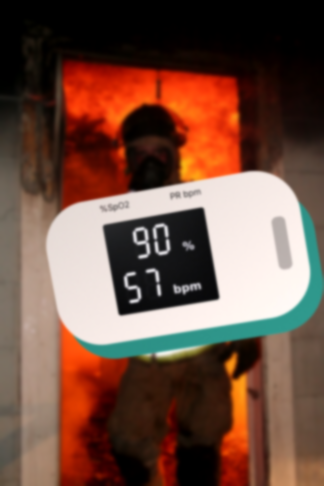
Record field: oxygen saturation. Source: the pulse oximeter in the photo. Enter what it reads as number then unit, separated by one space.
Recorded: 90 %
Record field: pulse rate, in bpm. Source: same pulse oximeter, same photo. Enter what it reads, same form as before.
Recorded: 57 bpm
